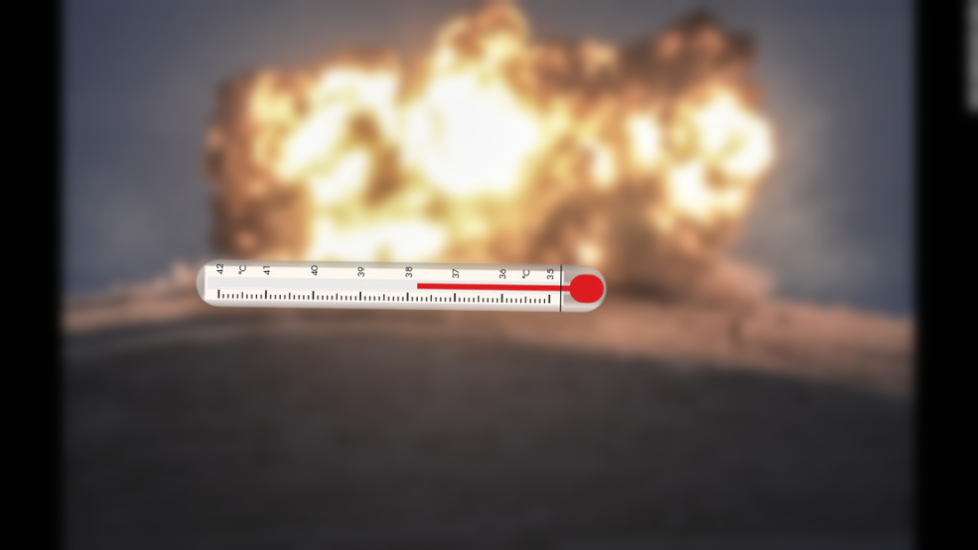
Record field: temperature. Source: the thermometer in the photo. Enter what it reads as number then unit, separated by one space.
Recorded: 37.8 °C
